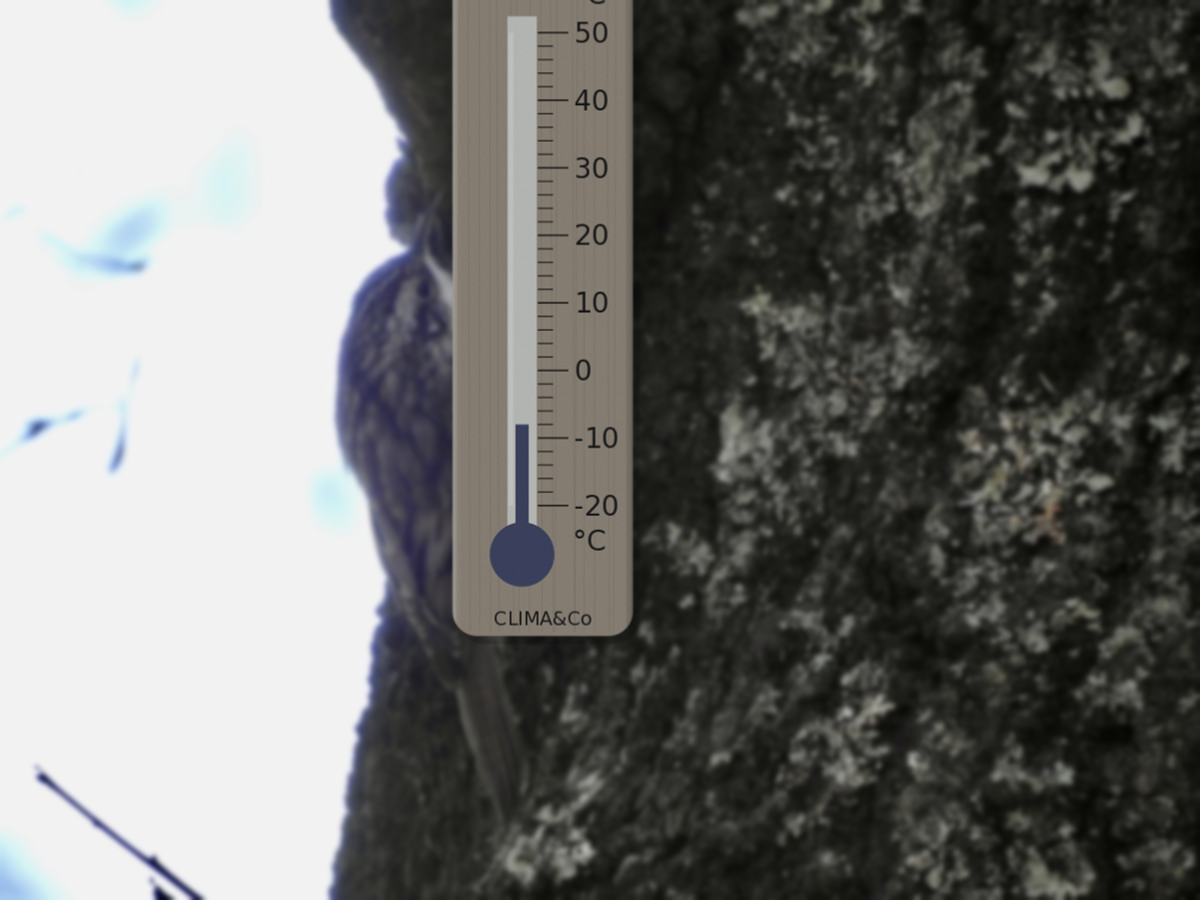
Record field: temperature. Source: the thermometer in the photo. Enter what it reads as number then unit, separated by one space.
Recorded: -8 °C
